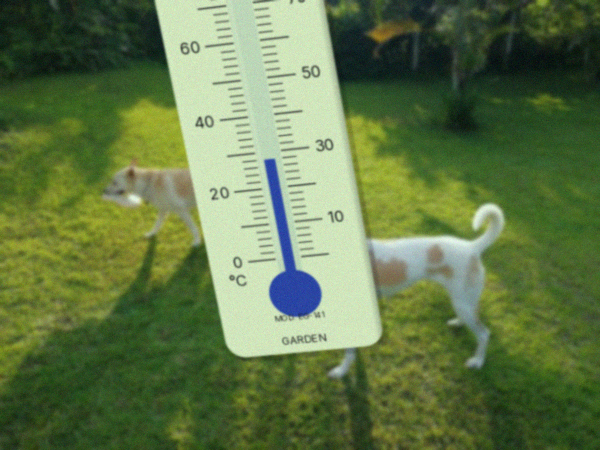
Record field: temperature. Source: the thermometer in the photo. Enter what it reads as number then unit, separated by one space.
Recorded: 28 °C
